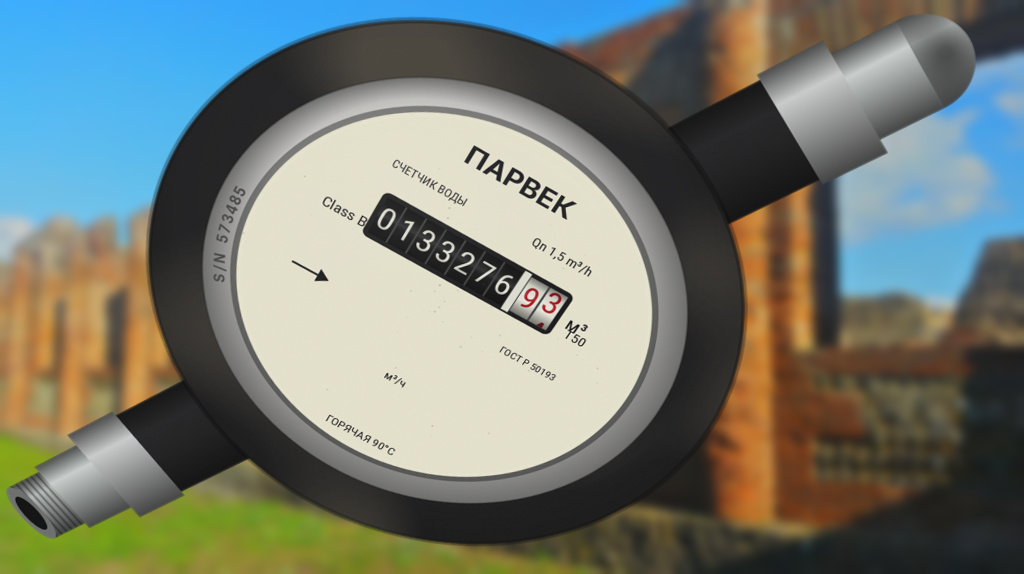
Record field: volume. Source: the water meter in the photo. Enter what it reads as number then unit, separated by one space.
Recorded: 133276.93 m³
